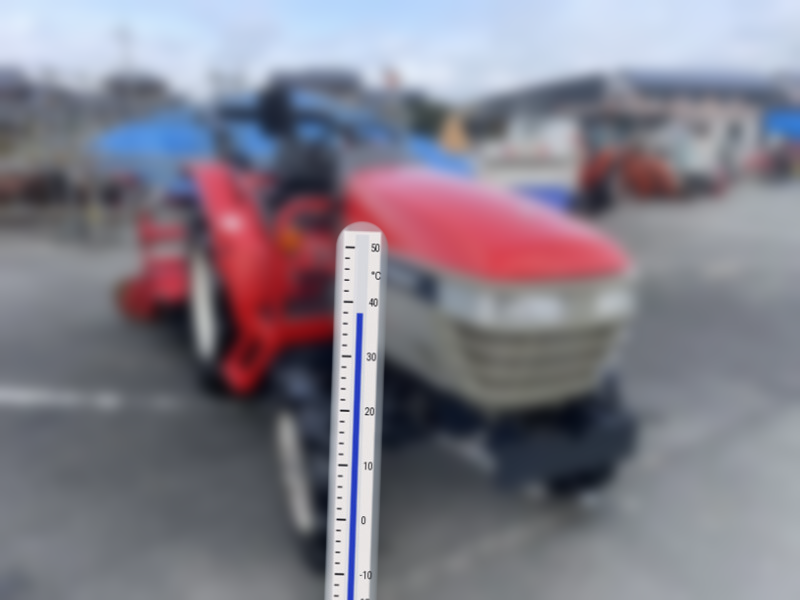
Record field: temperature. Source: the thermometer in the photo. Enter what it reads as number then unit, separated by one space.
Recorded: 38 °C
